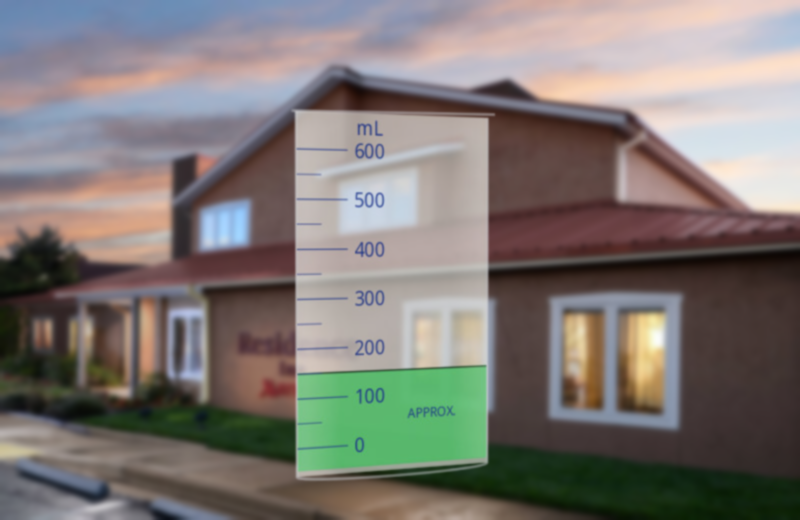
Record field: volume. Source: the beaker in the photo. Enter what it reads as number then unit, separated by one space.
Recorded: 150 mL
